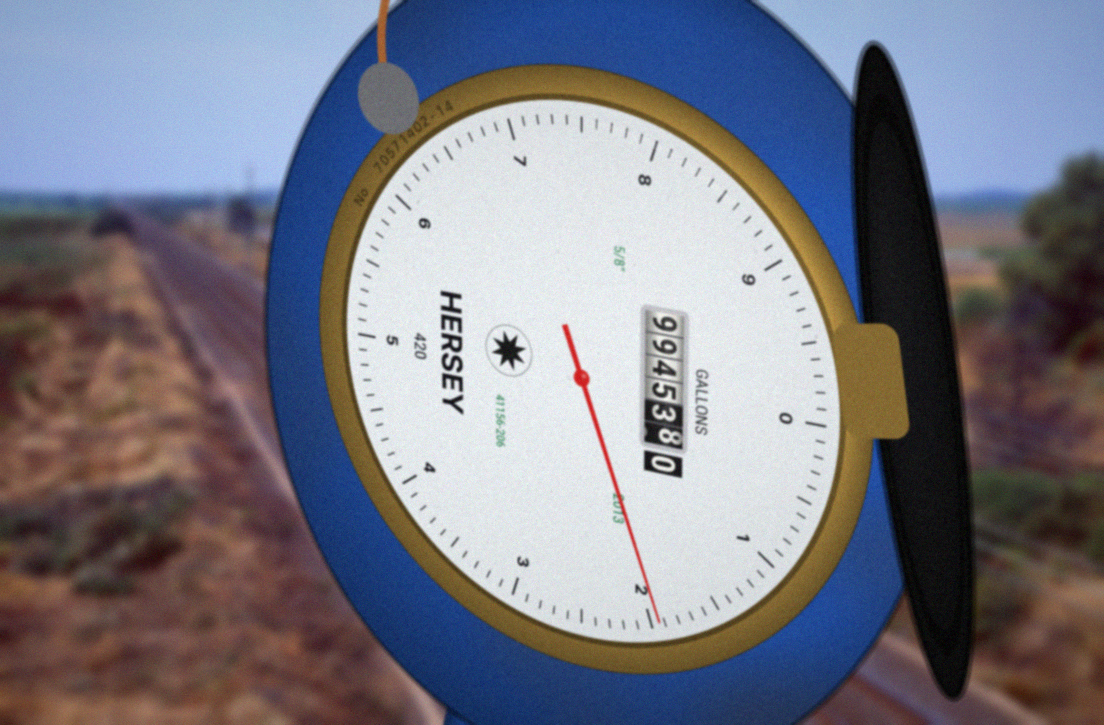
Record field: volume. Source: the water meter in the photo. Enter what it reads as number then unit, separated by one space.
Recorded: 9945381.9 gal
